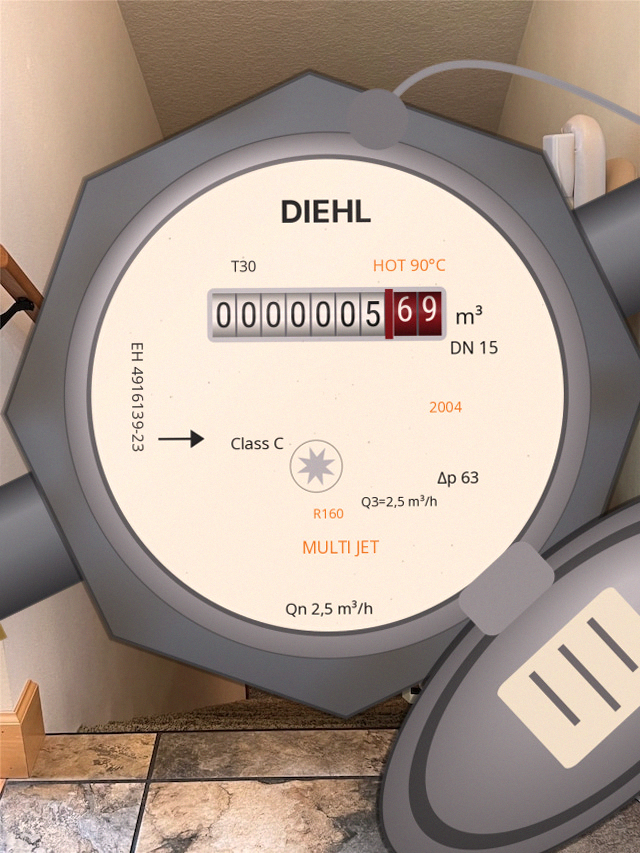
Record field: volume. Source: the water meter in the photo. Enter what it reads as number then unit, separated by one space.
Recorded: 5.69 m³
